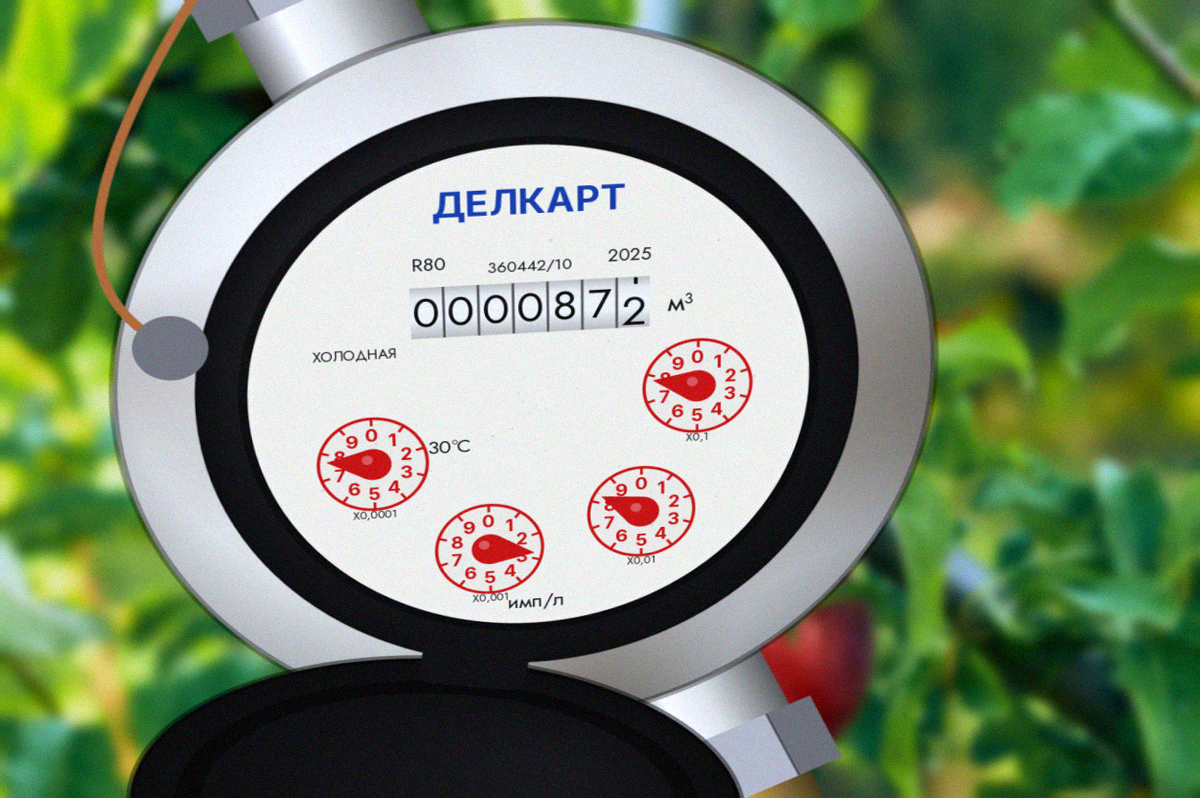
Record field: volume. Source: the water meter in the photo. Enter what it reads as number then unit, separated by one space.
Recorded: 871.7827 m³
